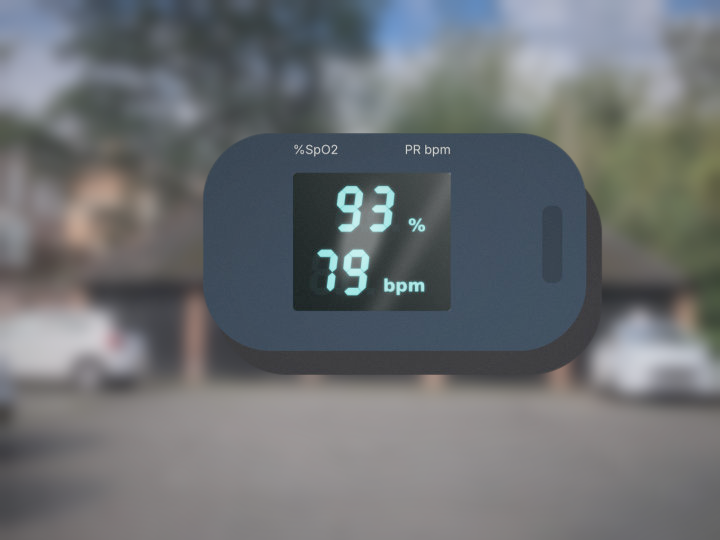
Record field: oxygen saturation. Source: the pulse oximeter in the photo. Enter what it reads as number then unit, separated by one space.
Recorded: 93 %
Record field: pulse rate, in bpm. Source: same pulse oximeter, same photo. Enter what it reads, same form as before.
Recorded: 79 bpm
